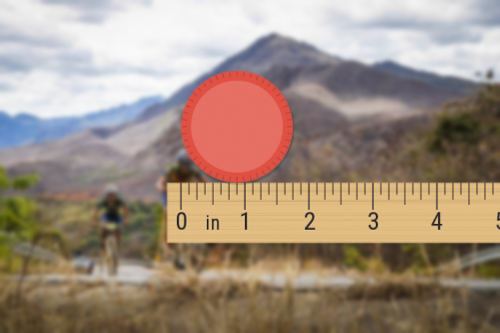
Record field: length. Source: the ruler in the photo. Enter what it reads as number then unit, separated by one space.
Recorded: 1.75 in
